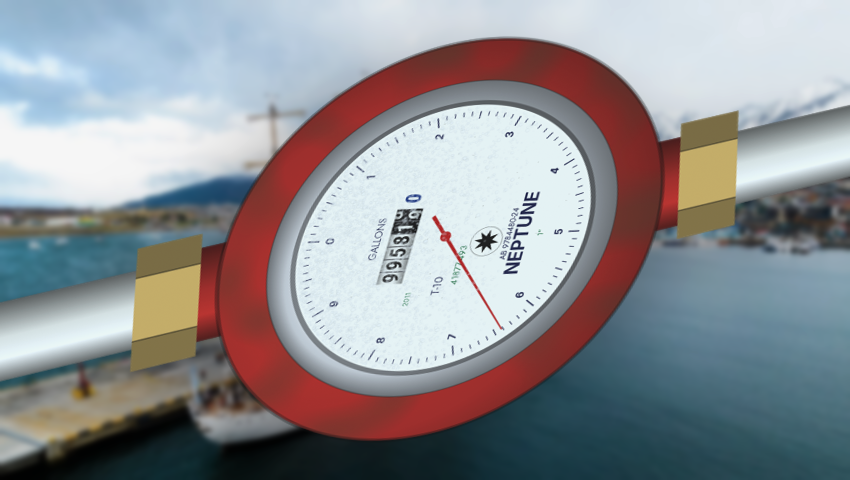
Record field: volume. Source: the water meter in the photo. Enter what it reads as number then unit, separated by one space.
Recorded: 9958186.4 gal
